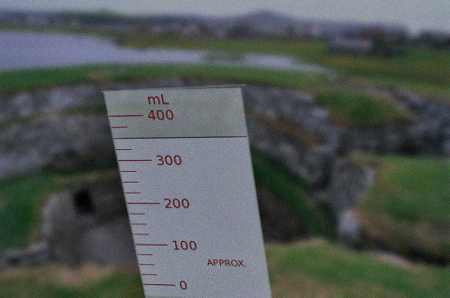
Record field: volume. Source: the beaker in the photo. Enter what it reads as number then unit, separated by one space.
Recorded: 350 mL
